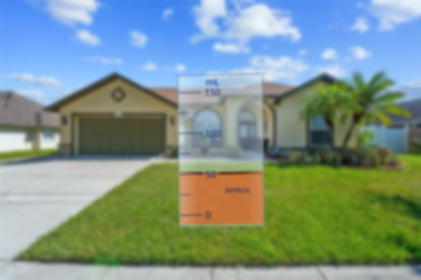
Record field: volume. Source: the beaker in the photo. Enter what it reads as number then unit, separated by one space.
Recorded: 50 mL
